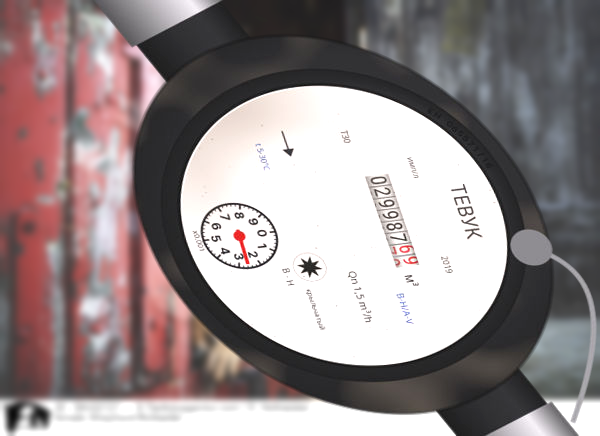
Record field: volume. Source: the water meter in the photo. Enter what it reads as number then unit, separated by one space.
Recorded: 29987.692 m³
